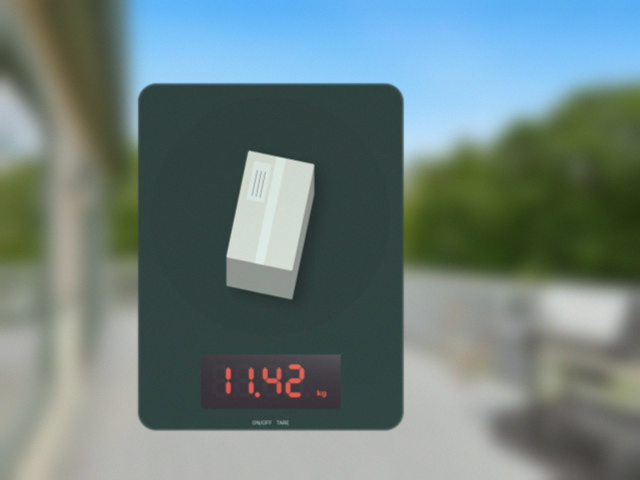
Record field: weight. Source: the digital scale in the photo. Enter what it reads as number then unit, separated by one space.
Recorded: 11.42 kg
